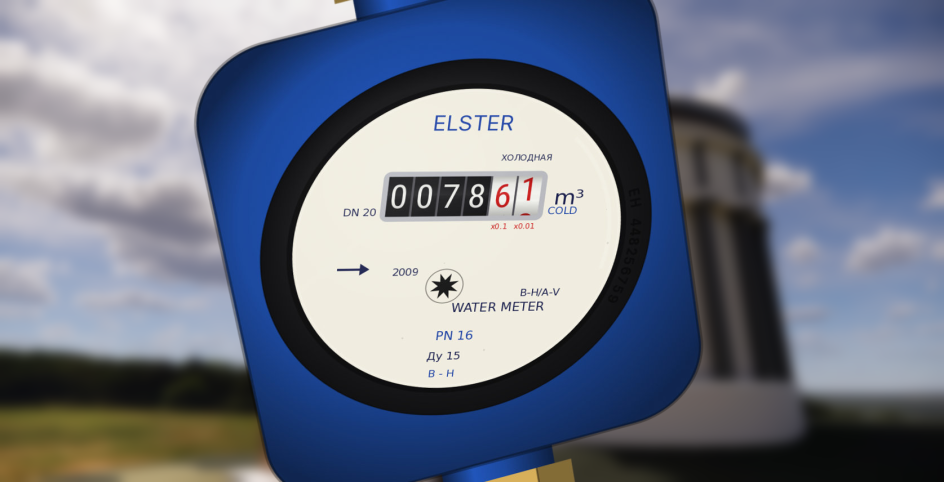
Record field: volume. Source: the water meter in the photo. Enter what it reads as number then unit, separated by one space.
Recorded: 78.61 m³
